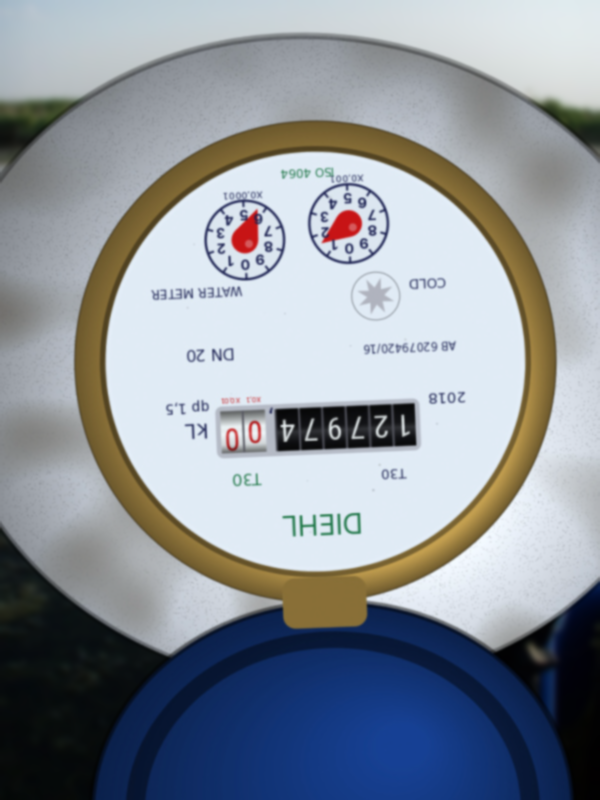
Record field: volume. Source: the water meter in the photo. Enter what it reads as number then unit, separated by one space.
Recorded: 127974.0015 kL
